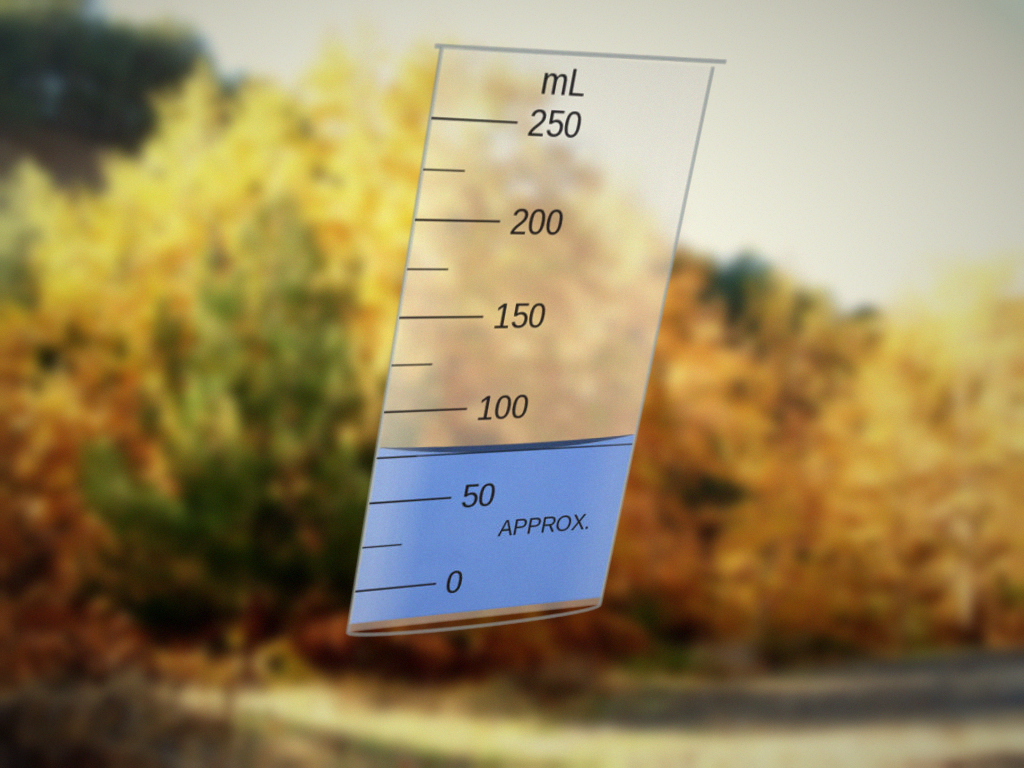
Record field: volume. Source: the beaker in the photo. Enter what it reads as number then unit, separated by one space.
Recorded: 75 mL
